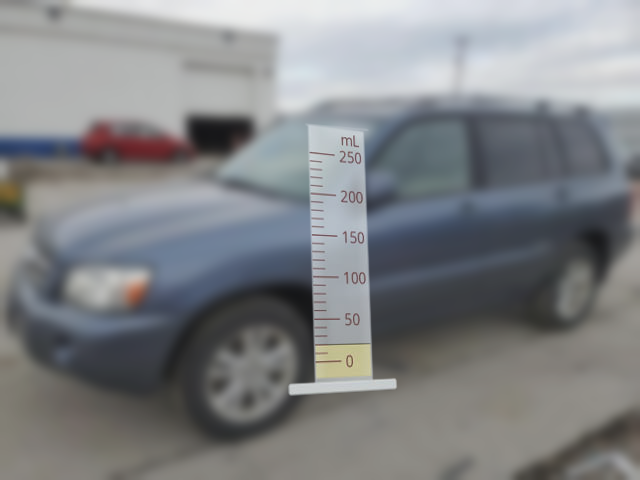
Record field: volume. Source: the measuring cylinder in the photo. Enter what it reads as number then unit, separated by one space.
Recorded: 20 mL
